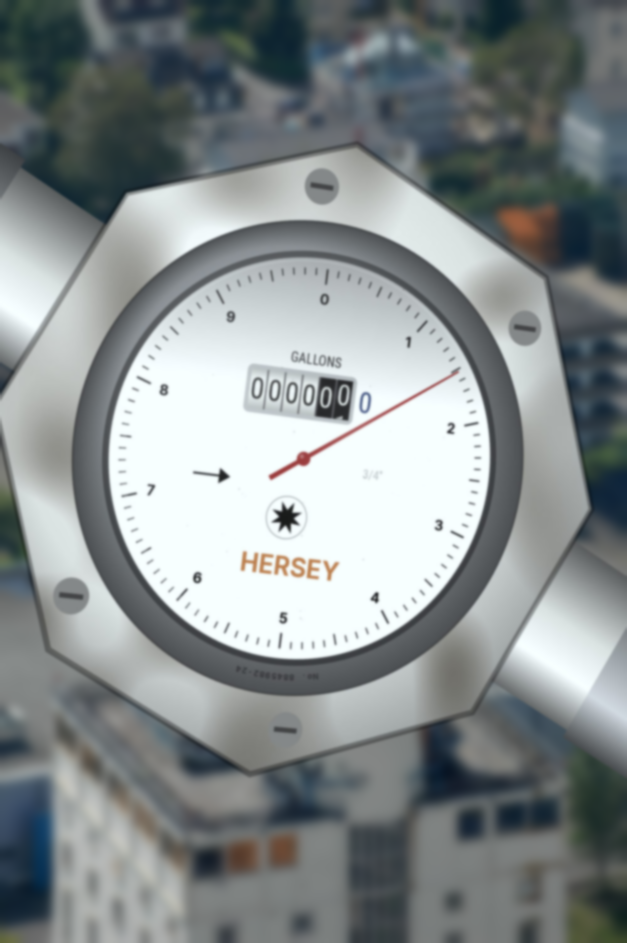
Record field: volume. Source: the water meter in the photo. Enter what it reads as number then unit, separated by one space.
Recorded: 1.5 gal
